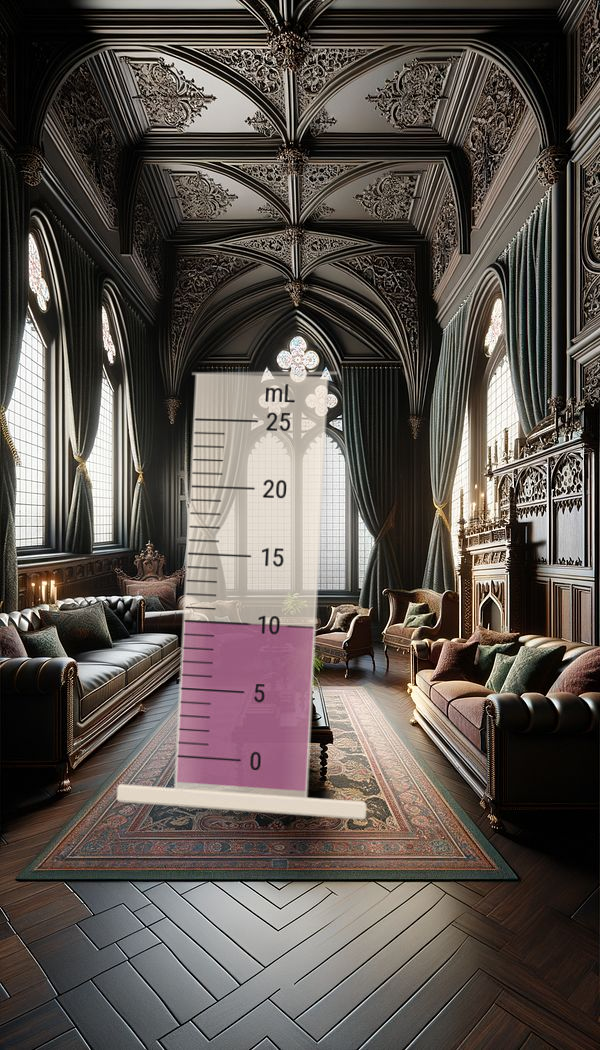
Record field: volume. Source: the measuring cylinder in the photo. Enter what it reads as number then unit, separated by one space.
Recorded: 10 mL
